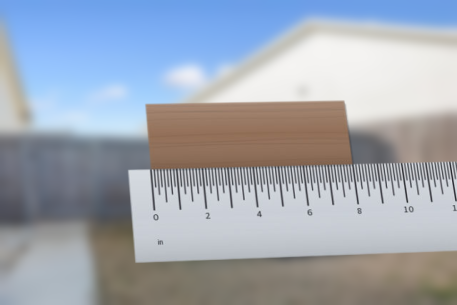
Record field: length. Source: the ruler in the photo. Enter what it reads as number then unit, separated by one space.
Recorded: 8 in
